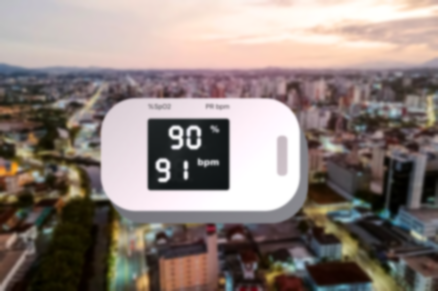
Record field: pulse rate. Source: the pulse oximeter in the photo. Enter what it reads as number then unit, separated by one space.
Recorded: 91 bpm
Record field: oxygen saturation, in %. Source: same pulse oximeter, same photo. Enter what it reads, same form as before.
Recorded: 90 %
